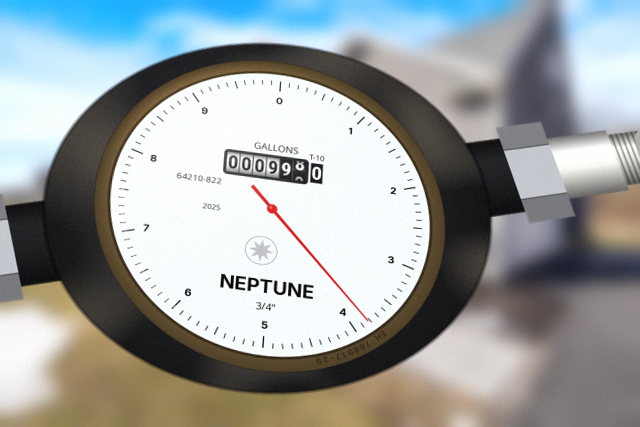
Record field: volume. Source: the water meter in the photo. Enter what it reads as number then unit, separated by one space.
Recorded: 9983.8 gal
